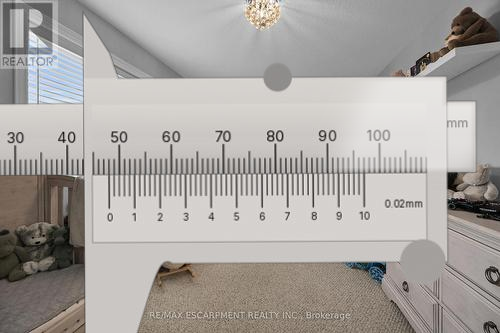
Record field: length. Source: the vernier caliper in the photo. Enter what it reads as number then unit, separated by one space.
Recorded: 48.0 mm
